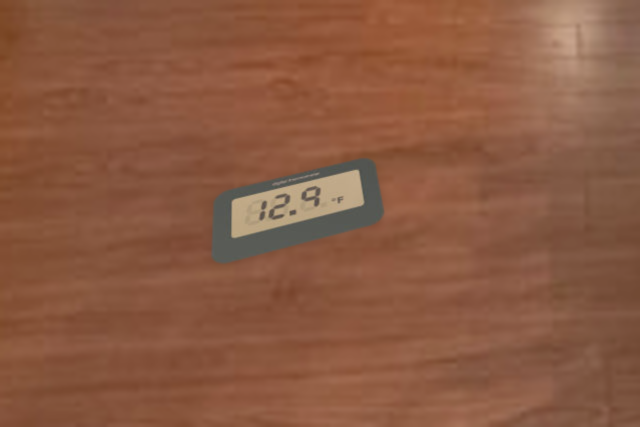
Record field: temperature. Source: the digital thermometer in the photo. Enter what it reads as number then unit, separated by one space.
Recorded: 12.9 °F
